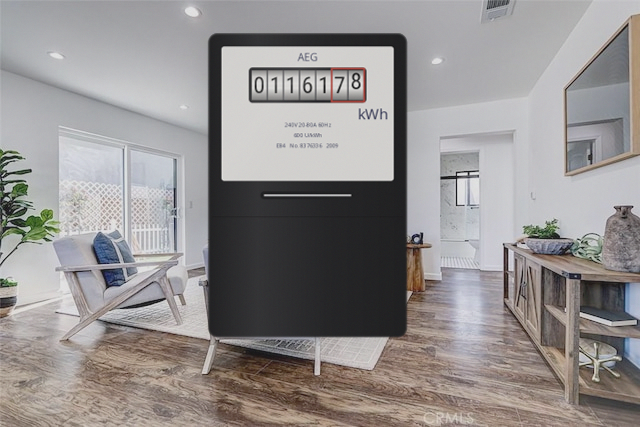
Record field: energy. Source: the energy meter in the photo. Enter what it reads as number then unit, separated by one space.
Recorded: 1161.78 kWh
